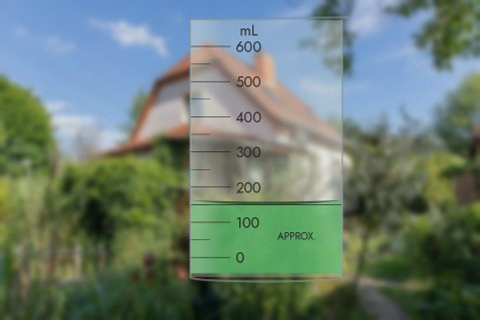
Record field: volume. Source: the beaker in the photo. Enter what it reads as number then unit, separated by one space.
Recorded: 150 mL
